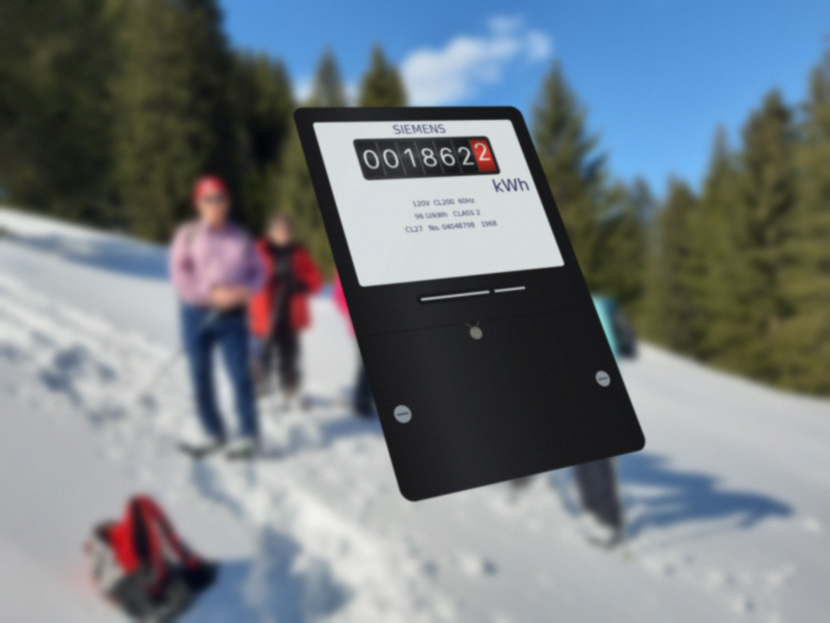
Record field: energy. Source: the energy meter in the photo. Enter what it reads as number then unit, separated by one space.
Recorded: 1862.2 kWh
